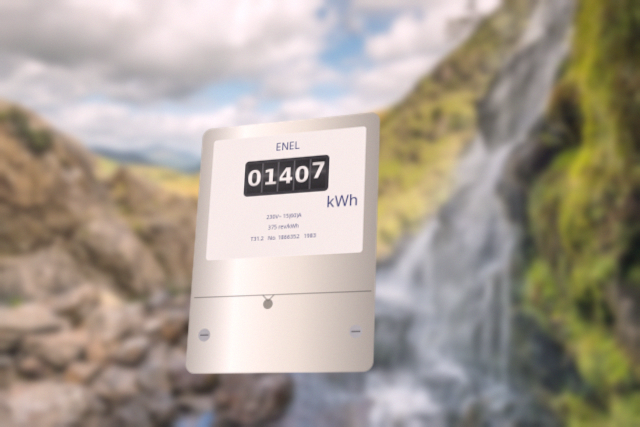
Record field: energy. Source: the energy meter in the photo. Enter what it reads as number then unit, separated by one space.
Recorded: 1407 kWh
